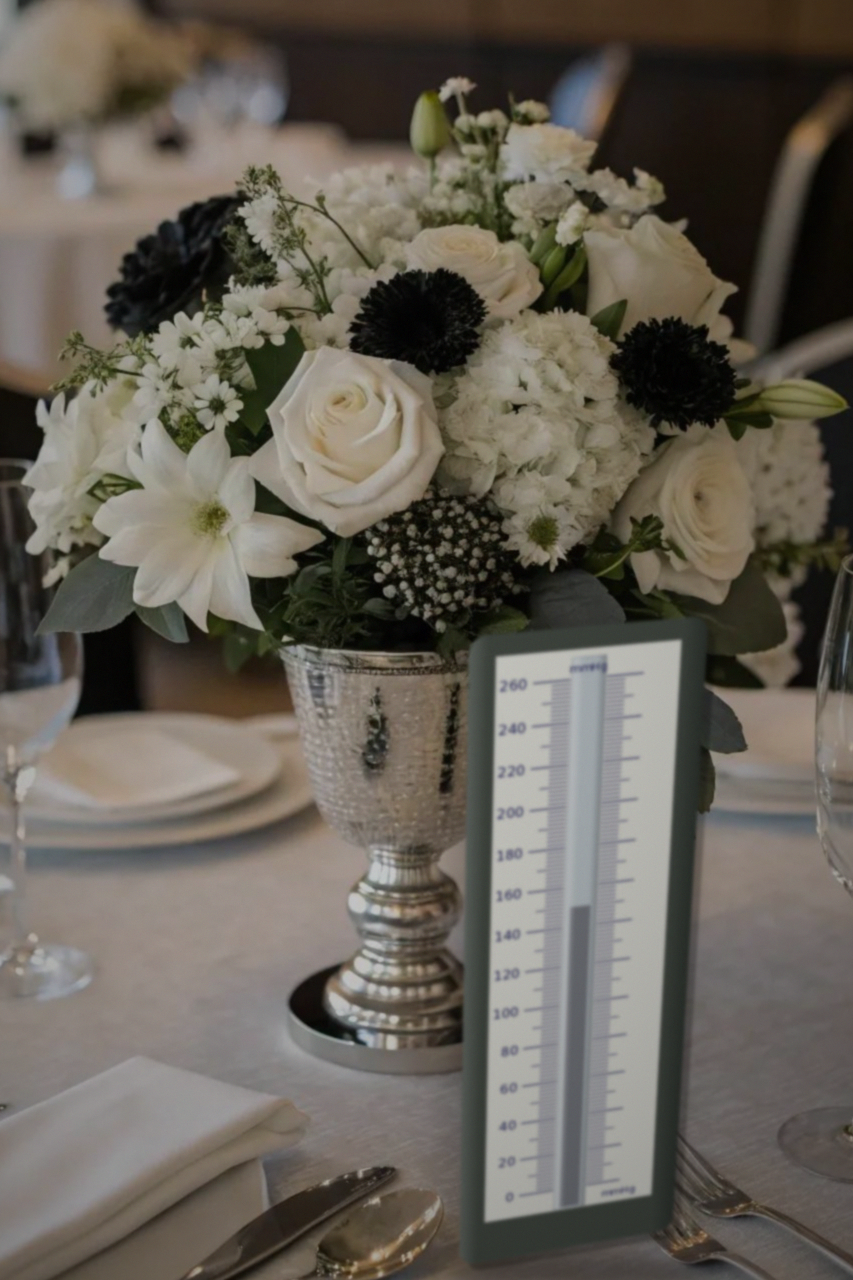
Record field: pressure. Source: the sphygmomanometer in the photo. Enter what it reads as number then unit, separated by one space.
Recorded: 150 mmHg
